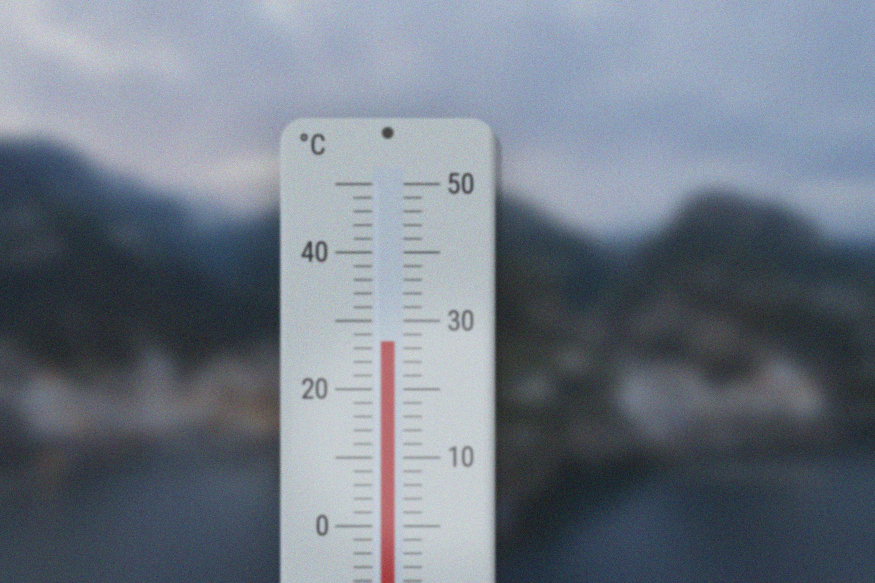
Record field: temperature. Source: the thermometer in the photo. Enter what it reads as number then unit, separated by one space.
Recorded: 27 °C
